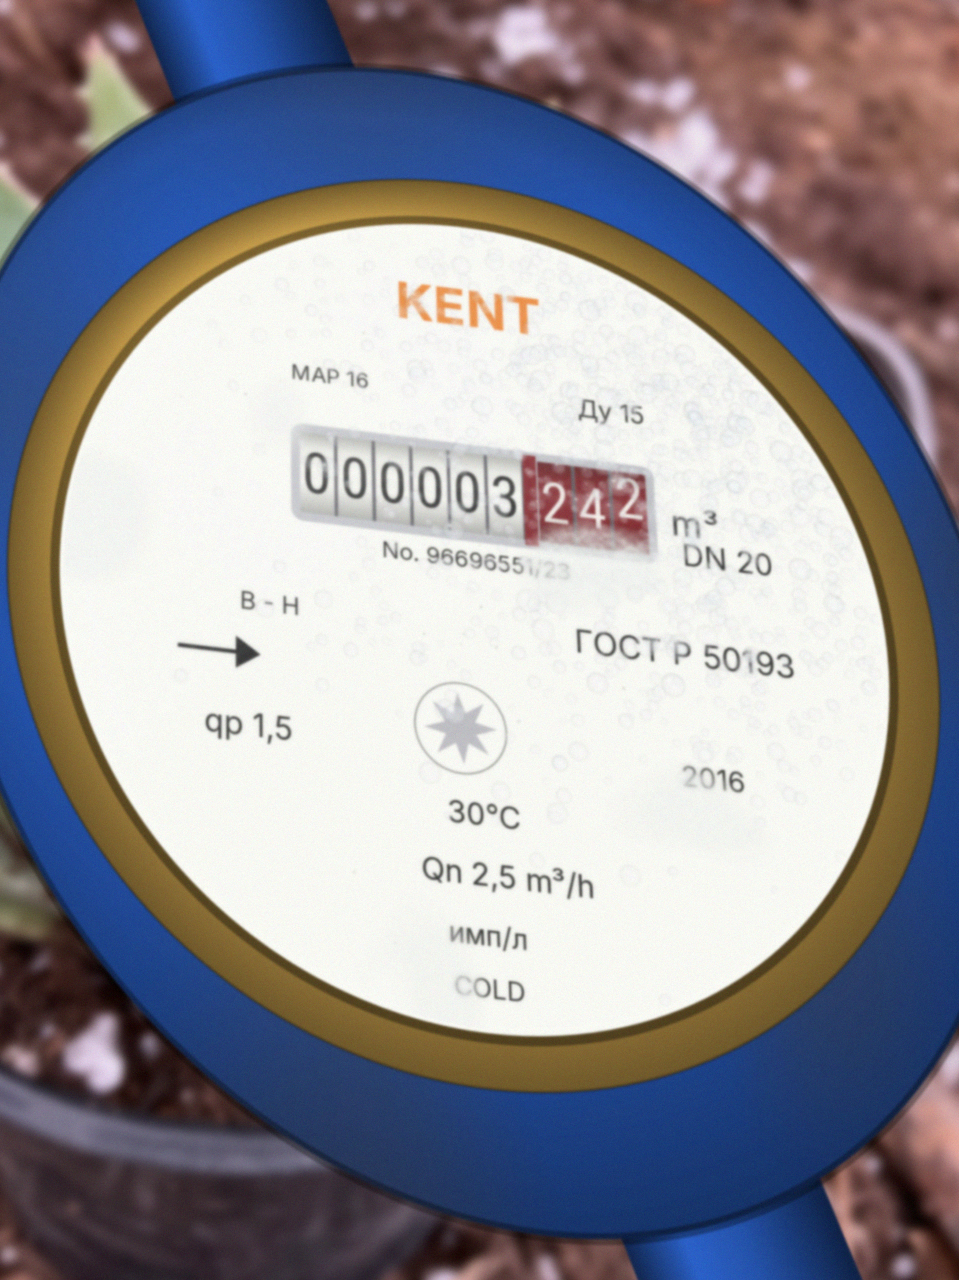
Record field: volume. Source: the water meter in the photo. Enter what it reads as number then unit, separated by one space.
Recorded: 3.242 m³
